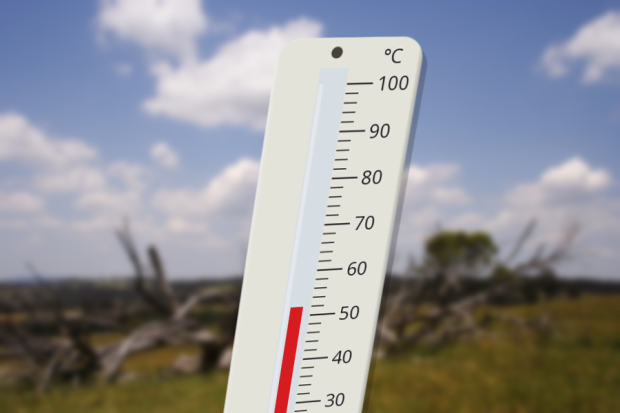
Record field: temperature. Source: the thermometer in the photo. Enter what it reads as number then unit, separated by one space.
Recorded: 52 °C
